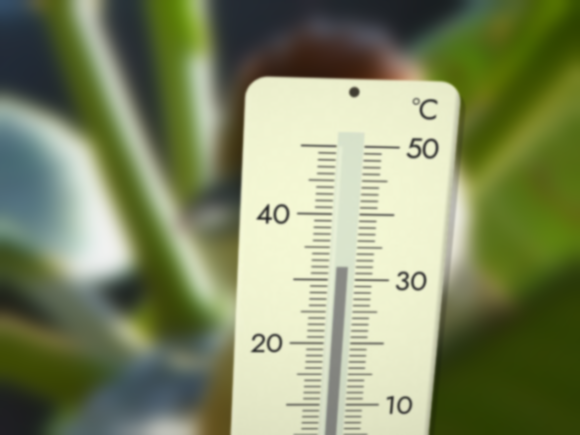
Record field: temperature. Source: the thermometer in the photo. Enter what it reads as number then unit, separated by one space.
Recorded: 32 °C
